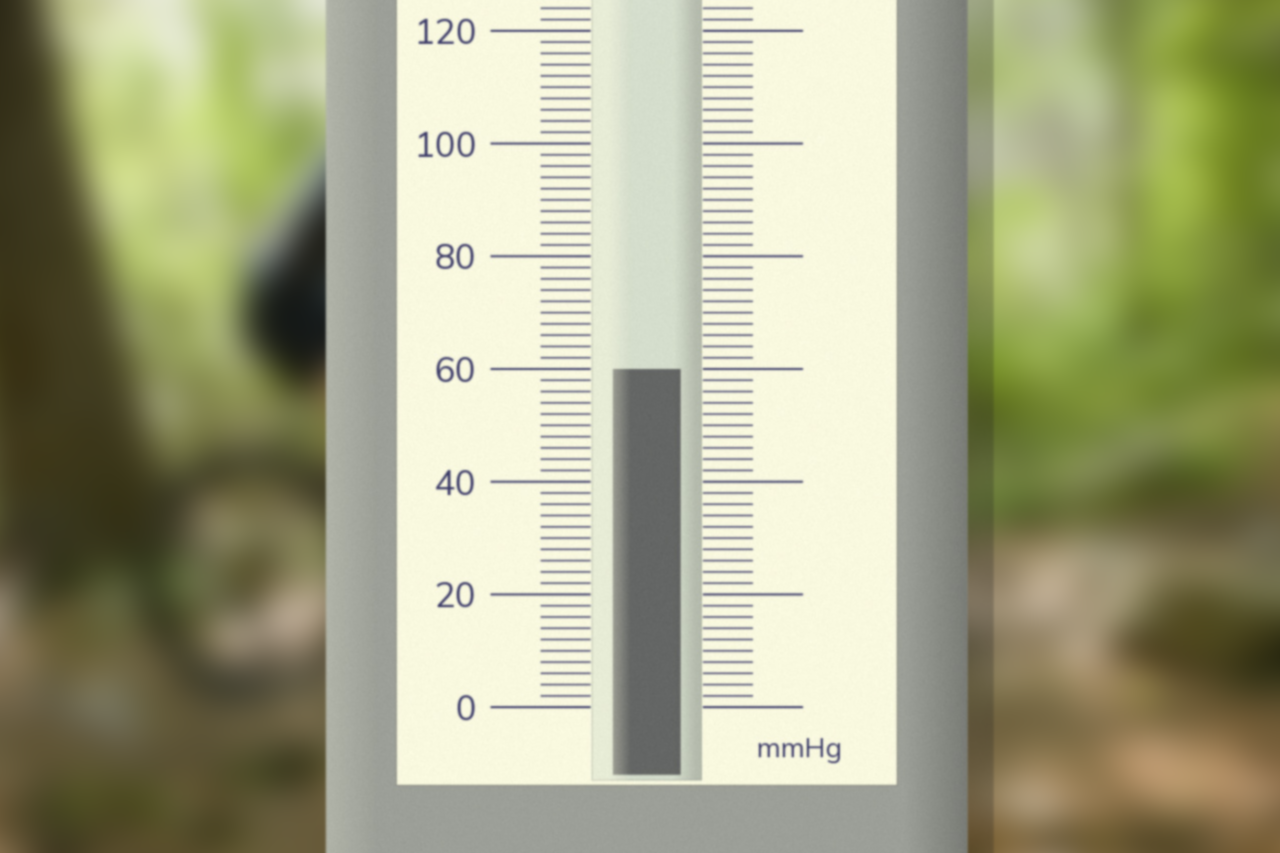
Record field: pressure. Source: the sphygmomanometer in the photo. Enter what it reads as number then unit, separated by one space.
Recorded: 60 mmHg
